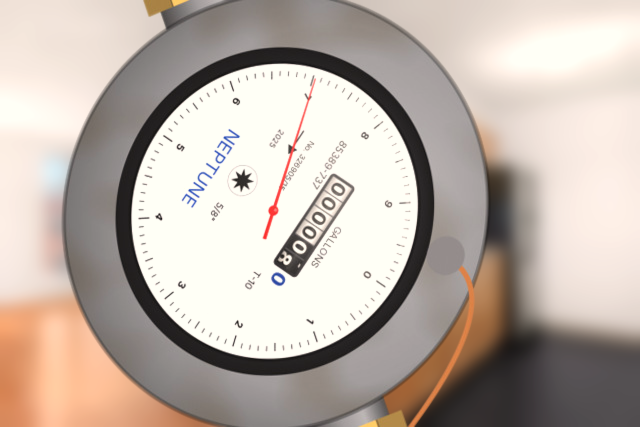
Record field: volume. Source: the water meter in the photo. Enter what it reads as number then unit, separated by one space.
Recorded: 77.0 gal
